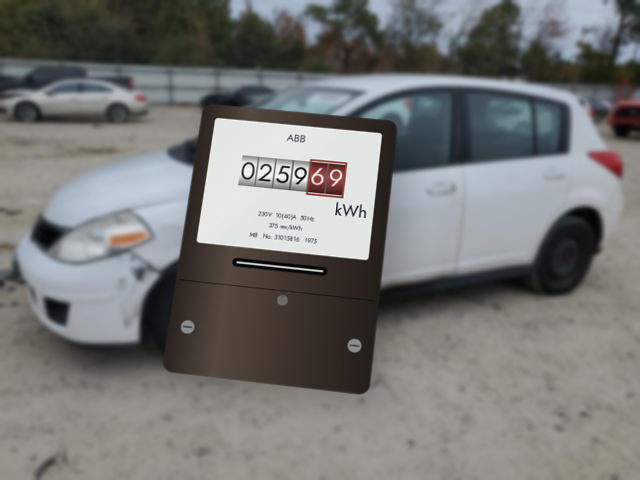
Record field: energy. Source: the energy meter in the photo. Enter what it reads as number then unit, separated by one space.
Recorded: 259.69 kWh
